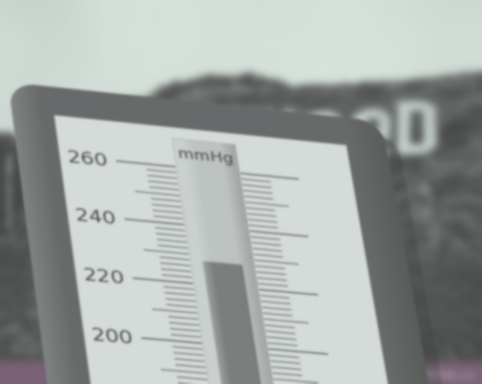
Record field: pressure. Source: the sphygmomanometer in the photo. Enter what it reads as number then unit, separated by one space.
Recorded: 228 mmHg
